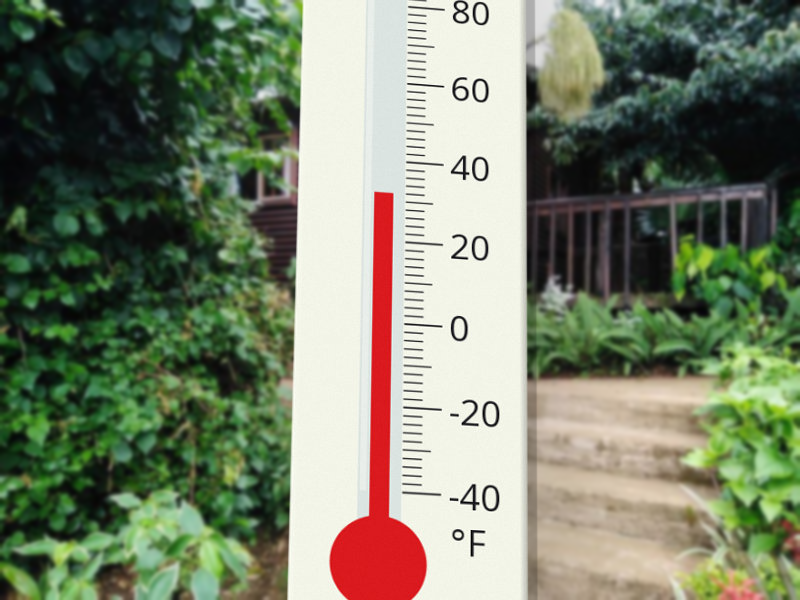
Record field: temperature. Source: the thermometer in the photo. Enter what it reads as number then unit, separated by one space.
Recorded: 32 °F
